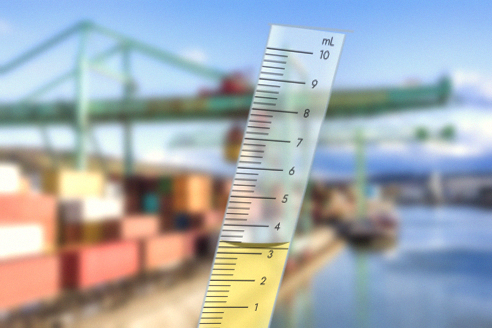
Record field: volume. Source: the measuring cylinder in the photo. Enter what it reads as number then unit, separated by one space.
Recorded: 3.2 mL
